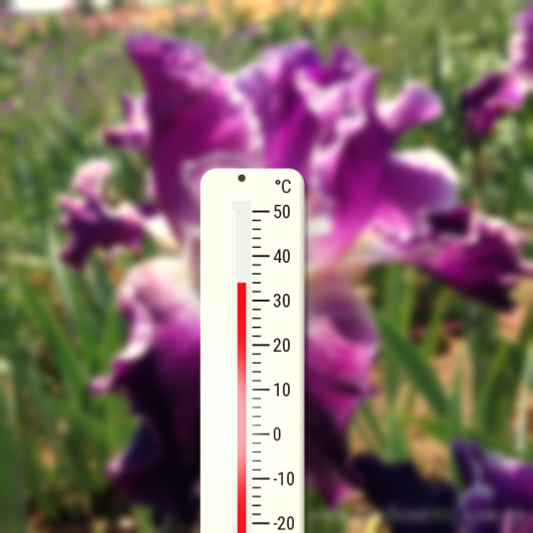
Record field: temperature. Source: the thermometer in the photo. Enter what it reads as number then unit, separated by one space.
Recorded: 34 °C
